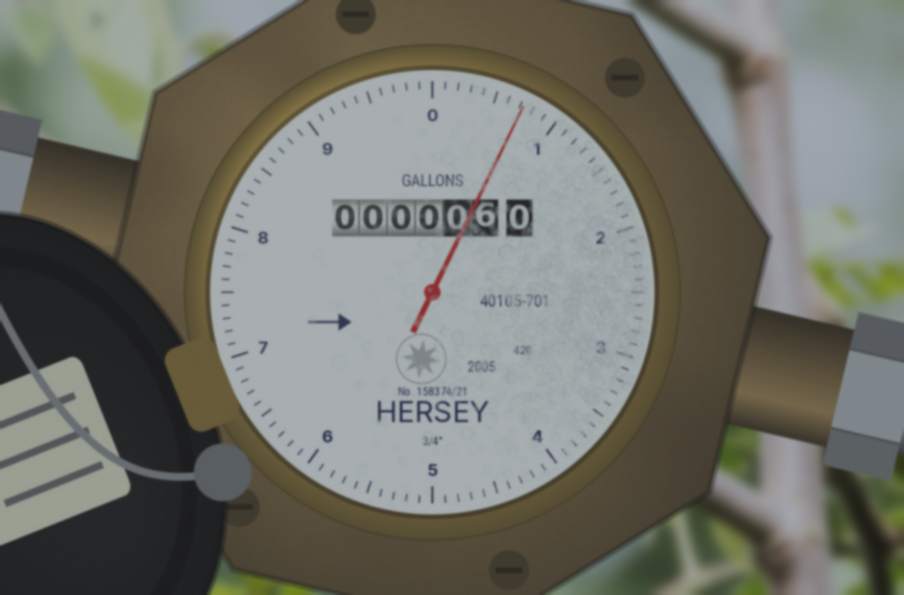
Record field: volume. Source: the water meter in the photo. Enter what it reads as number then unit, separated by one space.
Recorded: 60.7 gal
